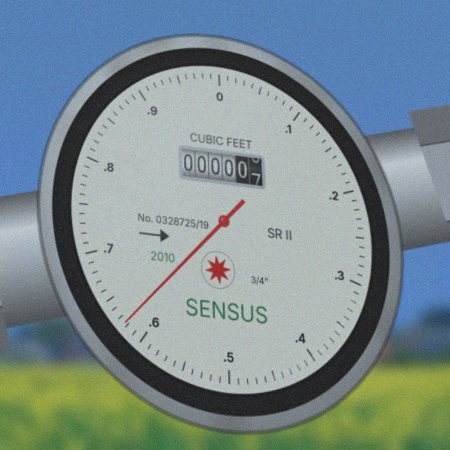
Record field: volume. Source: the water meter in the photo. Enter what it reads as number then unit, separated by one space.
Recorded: 6.62 ft³
